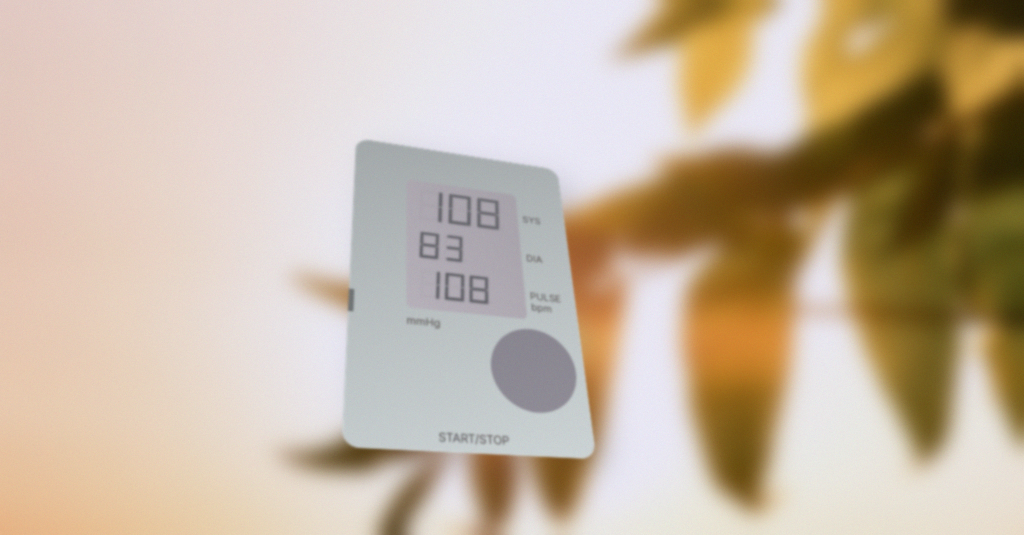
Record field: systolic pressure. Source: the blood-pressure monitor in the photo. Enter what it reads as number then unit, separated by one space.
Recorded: 108 mmHg
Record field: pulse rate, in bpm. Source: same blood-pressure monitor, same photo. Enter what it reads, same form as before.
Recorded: 108 bpm
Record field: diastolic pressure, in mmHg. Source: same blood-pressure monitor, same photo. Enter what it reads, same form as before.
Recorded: 83 mmHg
